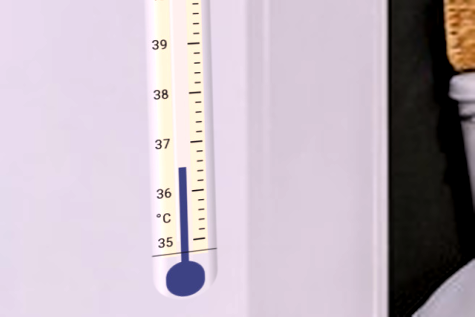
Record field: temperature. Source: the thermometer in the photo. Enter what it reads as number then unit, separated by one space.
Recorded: 36.5 °C
